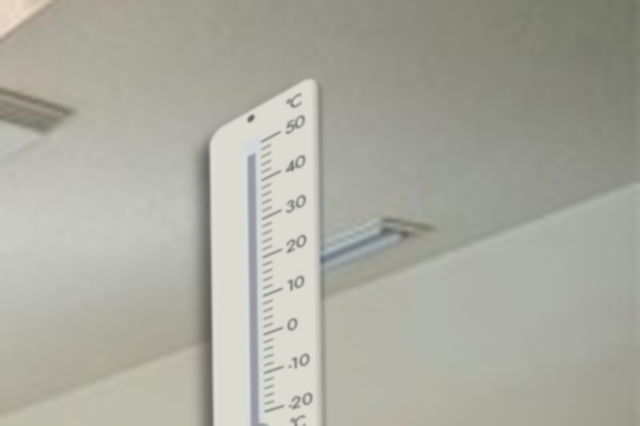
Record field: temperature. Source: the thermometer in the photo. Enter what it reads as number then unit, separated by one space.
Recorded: 48 °C
